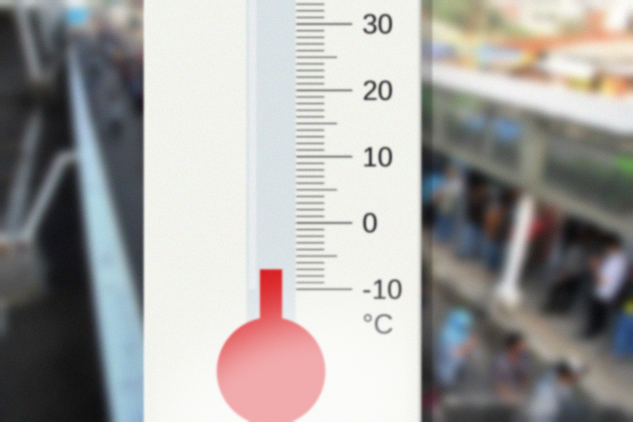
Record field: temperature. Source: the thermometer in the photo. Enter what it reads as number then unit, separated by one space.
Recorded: -7 °C
